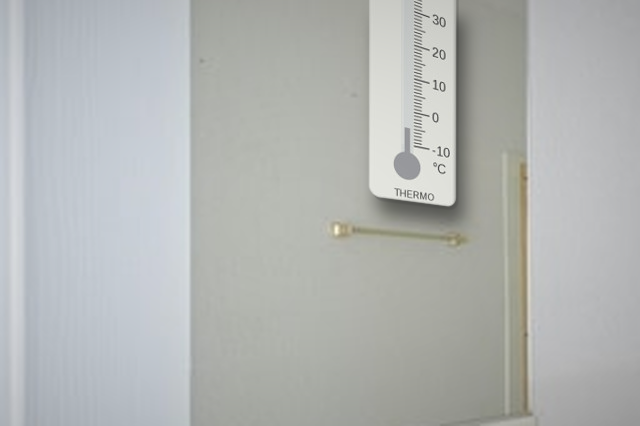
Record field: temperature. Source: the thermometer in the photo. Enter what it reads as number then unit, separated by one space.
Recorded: -5 °C
